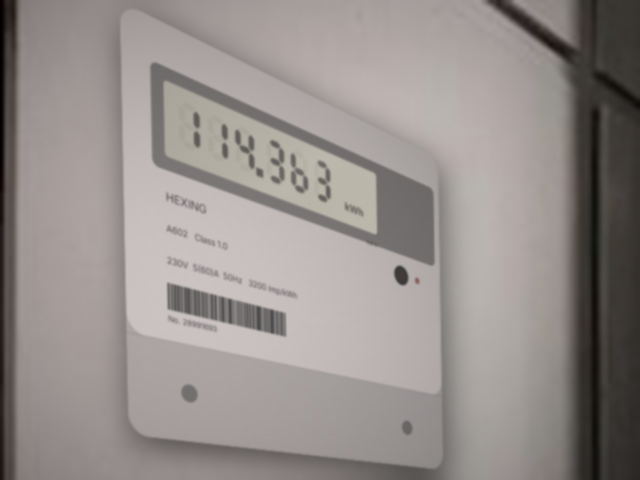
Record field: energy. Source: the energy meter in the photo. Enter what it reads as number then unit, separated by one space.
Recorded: 114.363 kWh
